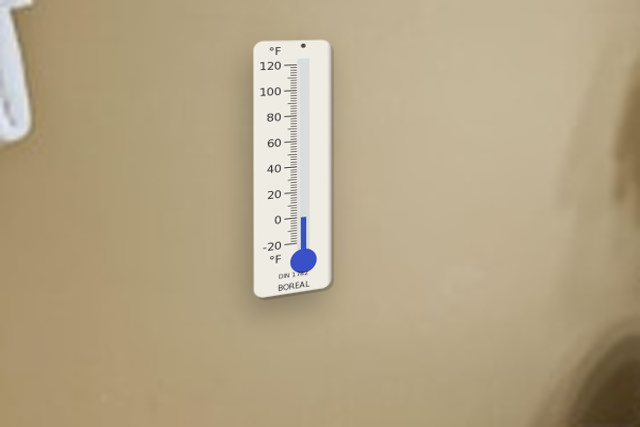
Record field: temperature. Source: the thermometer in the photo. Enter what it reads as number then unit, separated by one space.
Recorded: 0 °F
